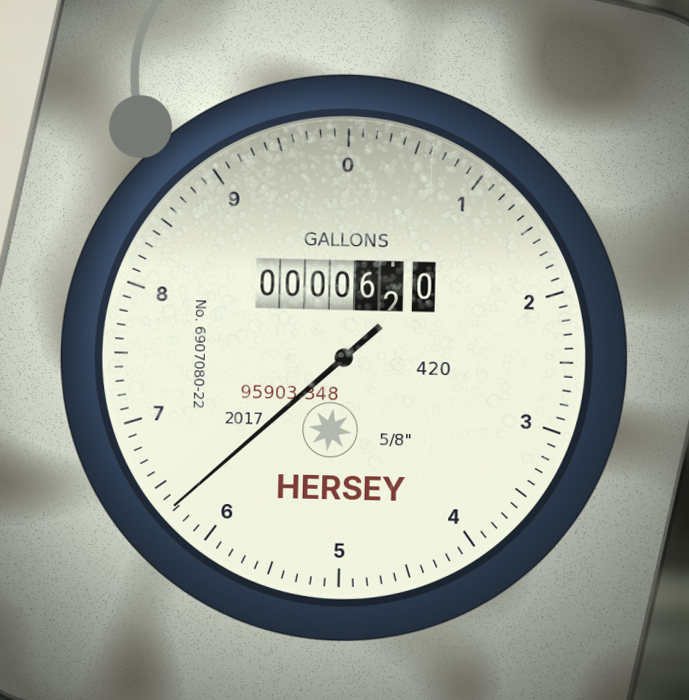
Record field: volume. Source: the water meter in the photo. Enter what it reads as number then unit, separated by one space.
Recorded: 616.3 gal
